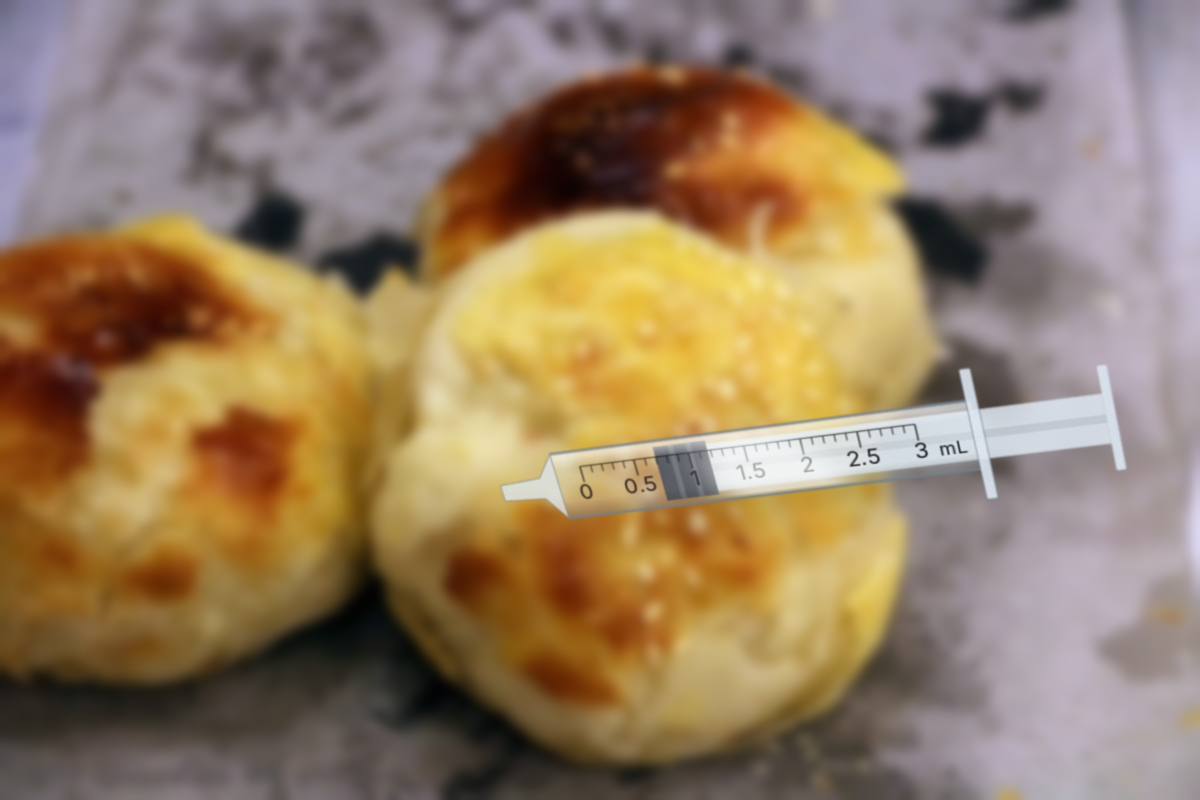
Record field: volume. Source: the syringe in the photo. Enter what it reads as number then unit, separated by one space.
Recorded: 0.7 mL
